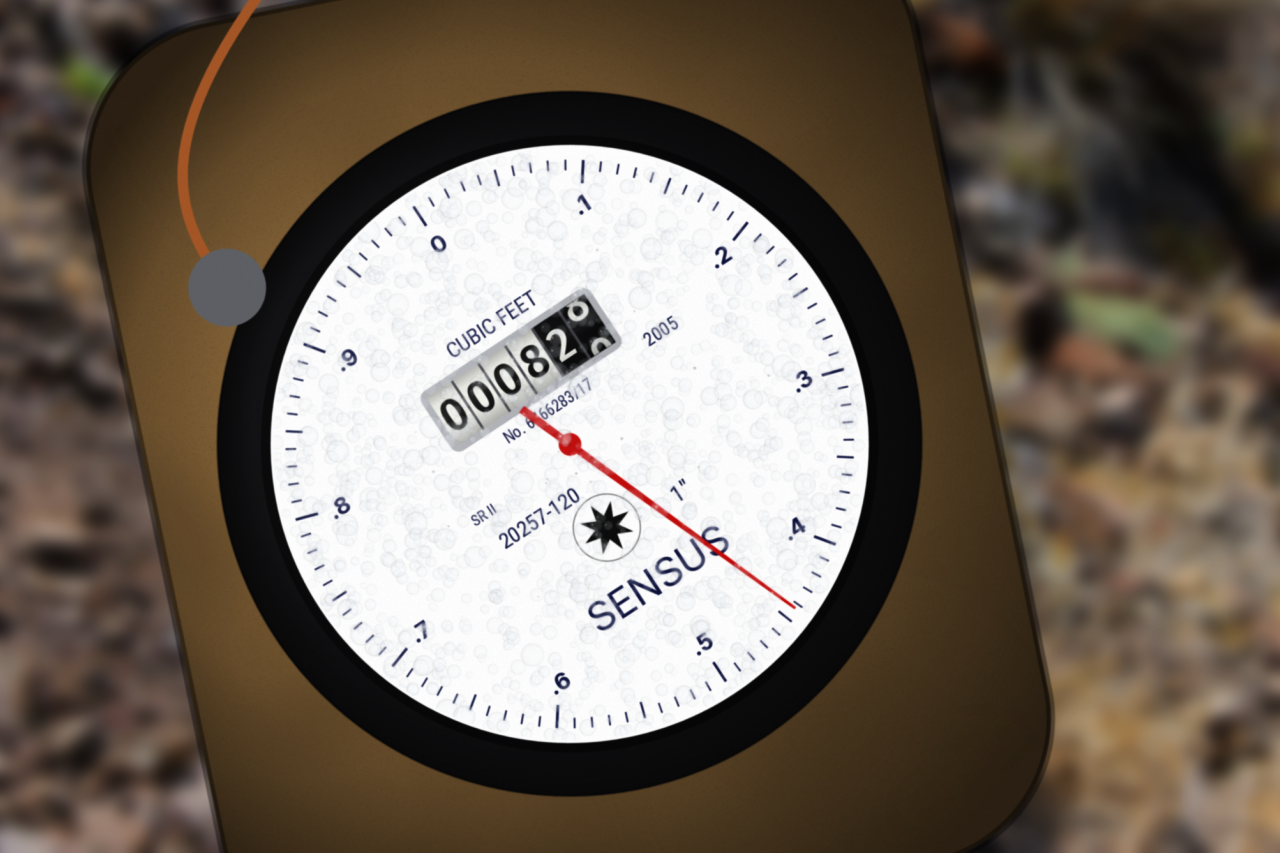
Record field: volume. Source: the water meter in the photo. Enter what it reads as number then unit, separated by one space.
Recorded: 828.44 ft³
